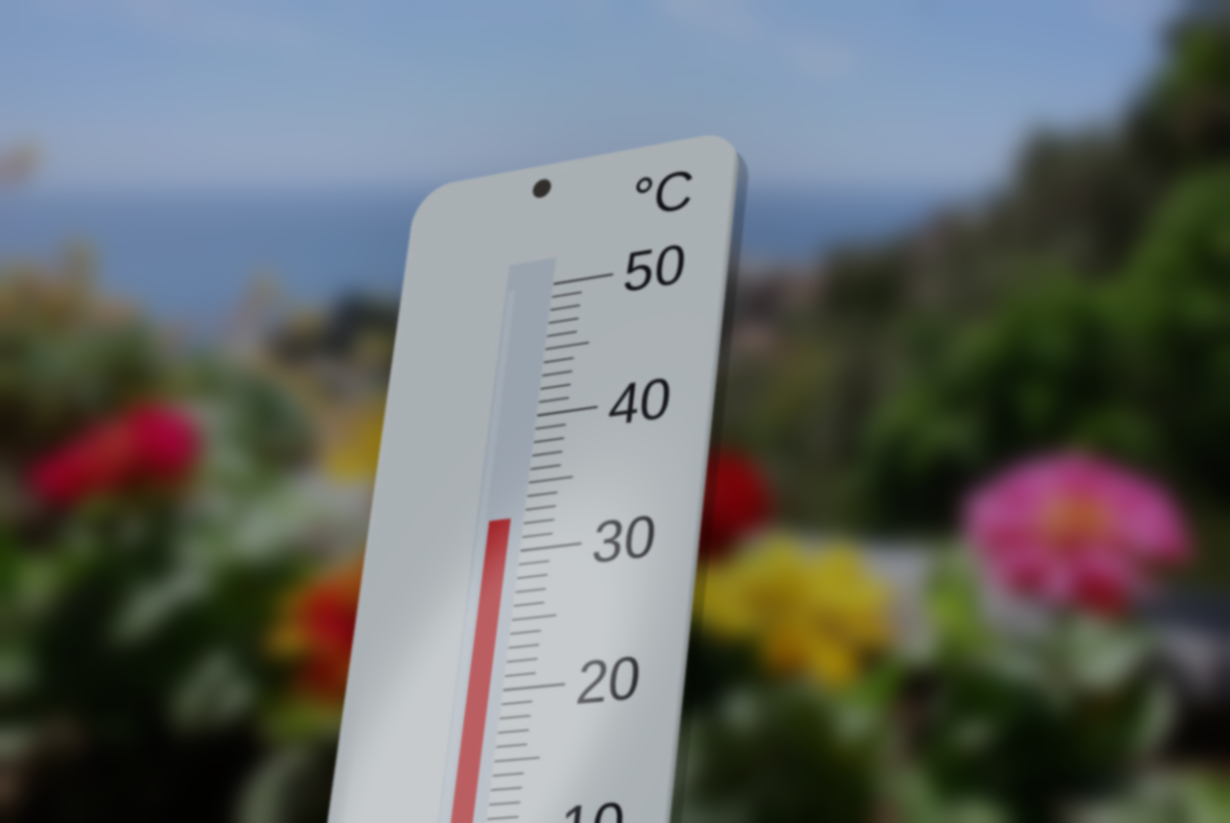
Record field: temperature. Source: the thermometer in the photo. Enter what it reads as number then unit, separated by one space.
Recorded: 32.5 °C
